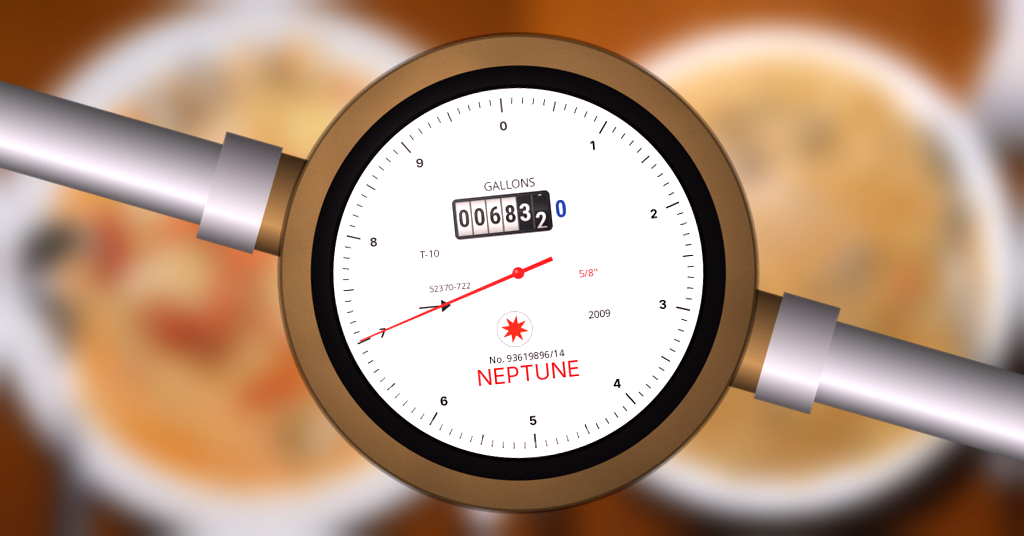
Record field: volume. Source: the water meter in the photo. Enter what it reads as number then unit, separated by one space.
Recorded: 68317.0 gal
